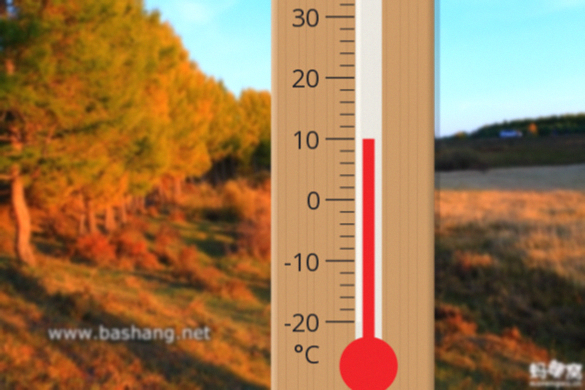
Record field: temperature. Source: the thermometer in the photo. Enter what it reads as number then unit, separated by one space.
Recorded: 10 °C
